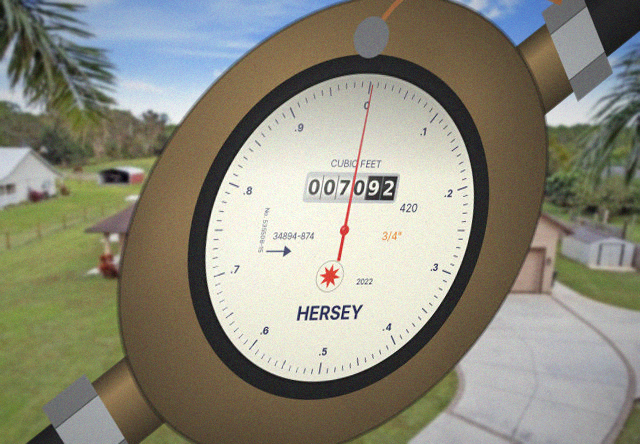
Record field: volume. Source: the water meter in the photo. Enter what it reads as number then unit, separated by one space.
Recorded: 7092.00 ft³
